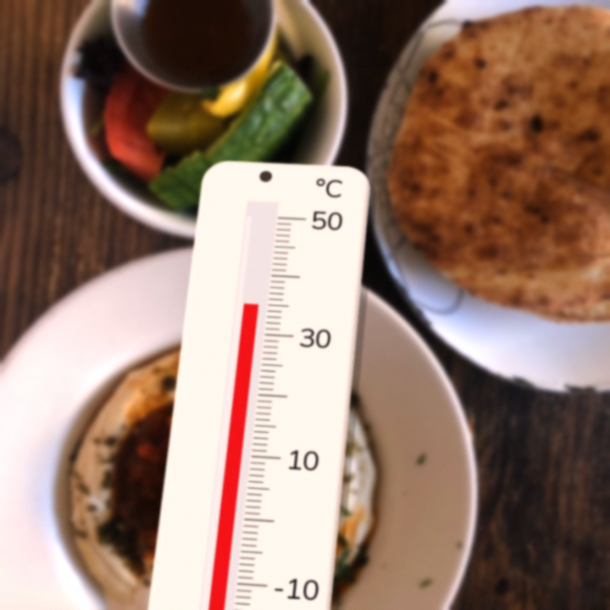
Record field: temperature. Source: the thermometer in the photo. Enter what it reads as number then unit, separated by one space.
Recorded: 35 °C
